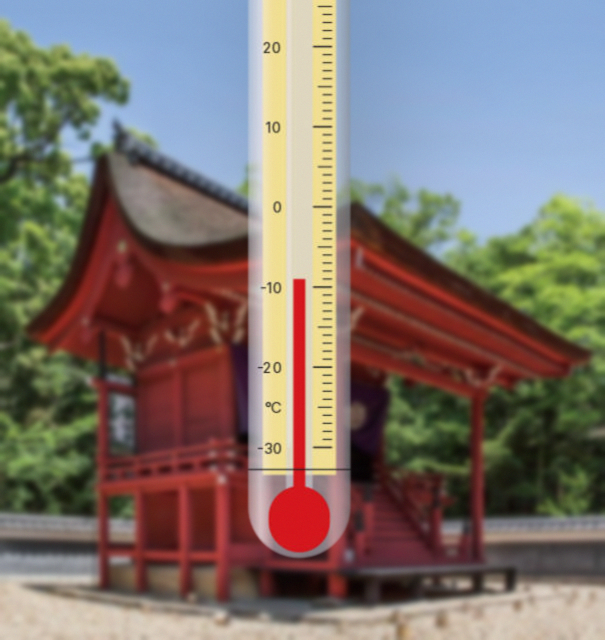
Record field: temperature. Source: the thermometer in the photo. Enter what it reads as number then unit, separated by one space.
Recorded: -9 °C
